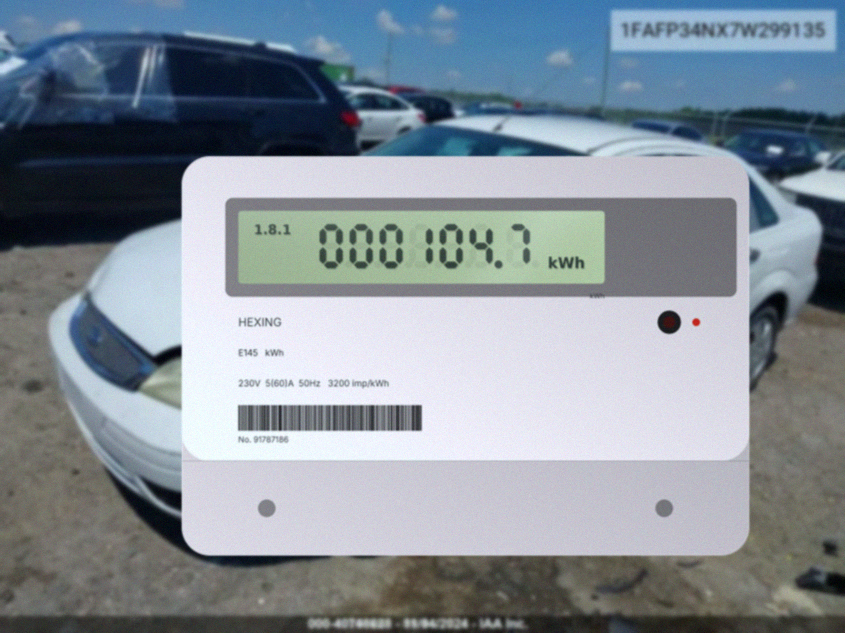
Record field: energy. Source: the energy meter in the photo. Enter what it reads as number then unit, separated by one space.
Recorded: 104.7 kWh
